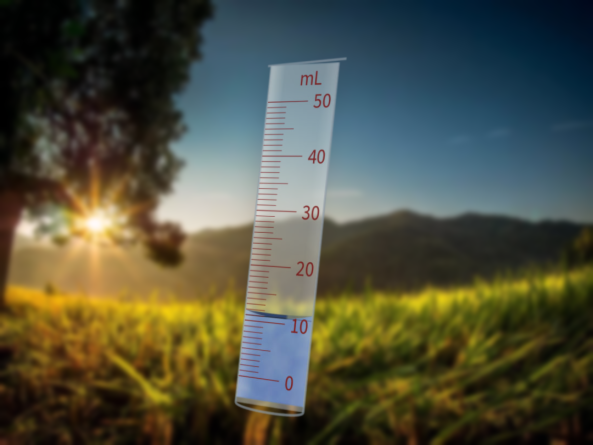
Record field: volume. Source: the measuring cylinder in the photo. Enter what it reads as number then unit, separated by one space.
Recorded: 11 mL
